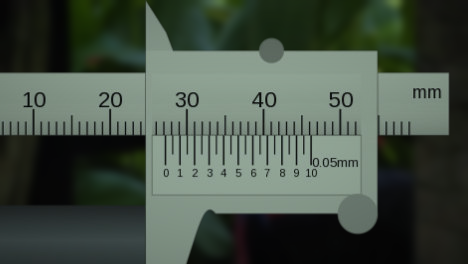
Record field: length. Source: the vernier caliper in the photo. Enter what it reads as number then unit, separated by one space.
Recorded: 27.2 mm
